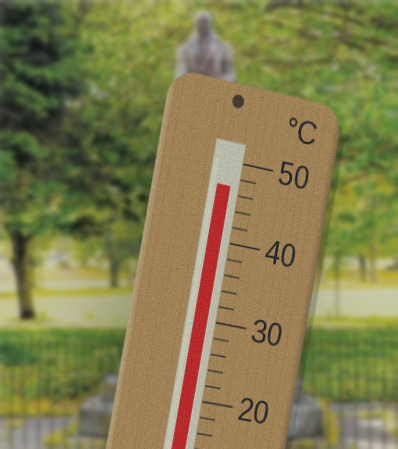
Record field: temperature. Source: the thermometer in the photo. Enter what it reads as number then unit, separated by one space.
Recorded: 47 °C
